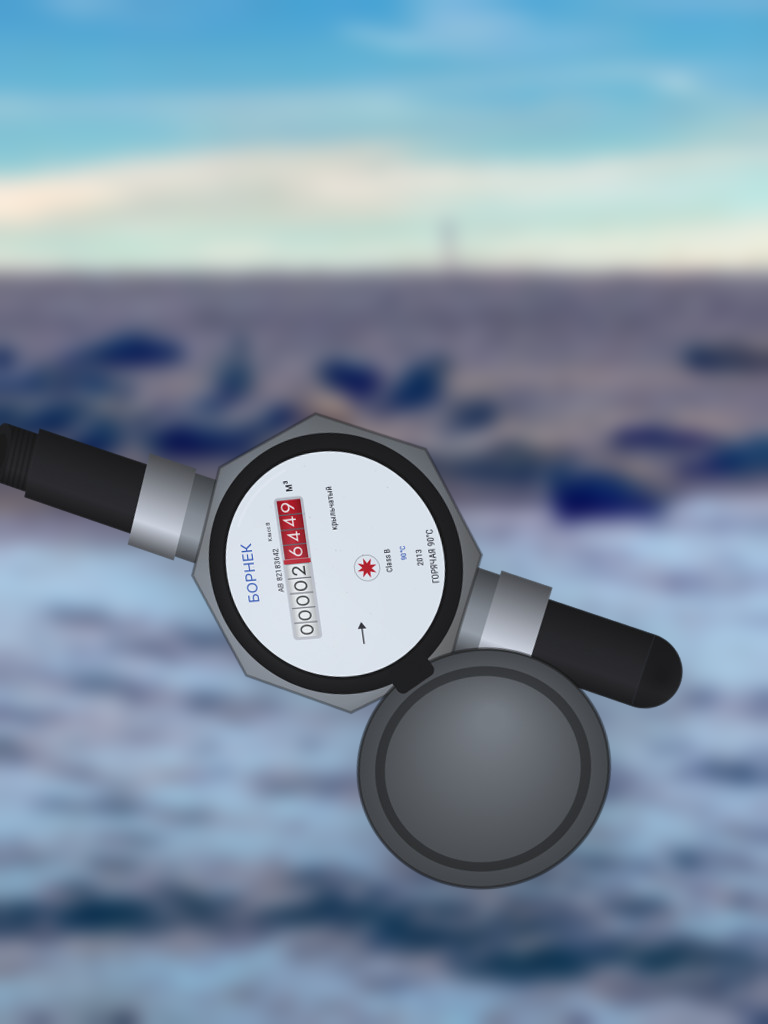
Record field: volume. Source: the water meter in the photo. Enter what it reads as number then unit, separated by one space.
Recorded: 2.6449 m³
